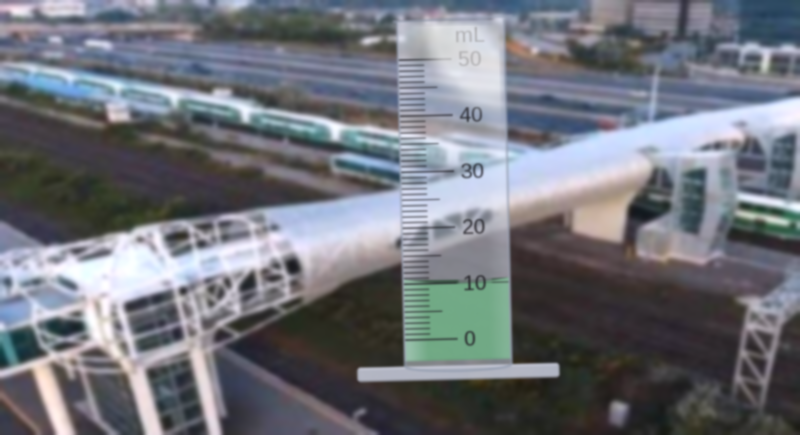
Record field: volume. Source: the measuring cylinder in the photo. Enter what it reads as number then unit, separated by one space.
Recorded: 10 mL
